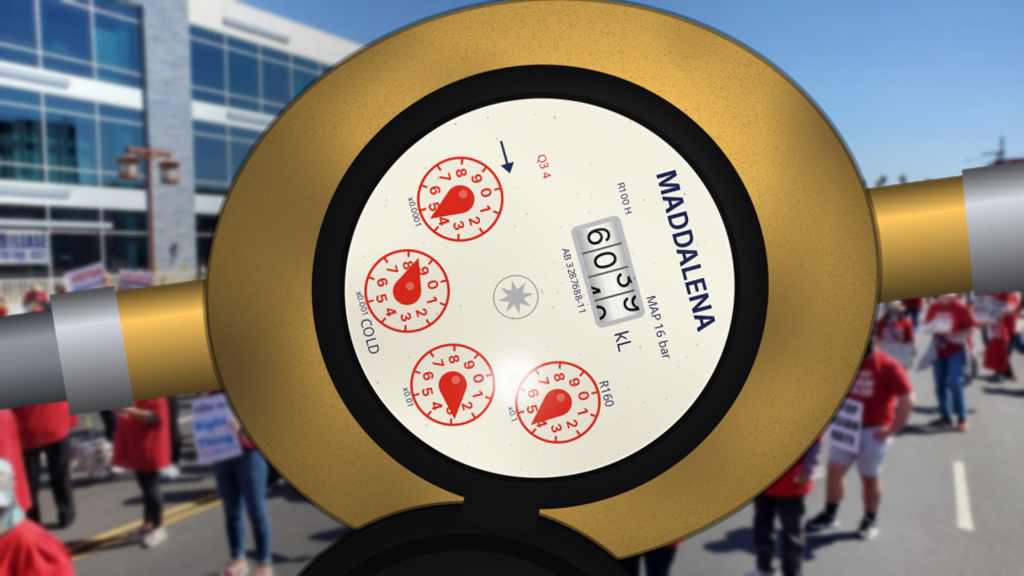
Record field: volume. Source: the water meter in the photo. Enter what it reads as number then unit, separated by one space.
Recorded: 6039.4284 kL
